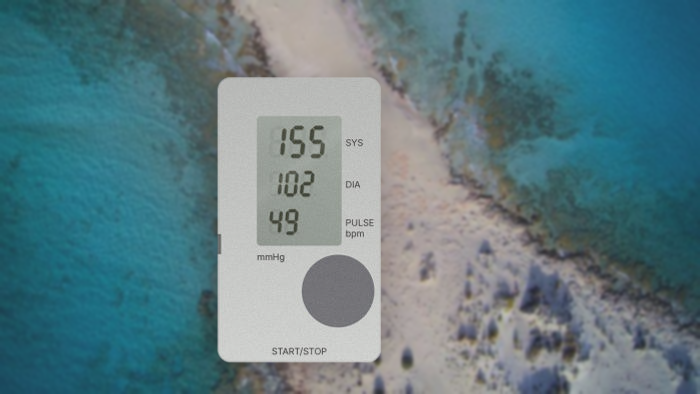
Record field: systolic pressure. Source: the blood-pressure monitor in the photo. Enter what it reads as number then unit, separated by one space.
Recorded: 155 mmHg
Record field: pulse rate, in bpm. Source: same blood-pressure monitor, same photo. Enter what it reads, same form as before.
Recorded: 49 bpm
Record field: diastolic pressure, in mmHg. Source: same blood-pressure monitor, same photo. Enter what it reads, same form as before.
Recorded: 102 mmHg
